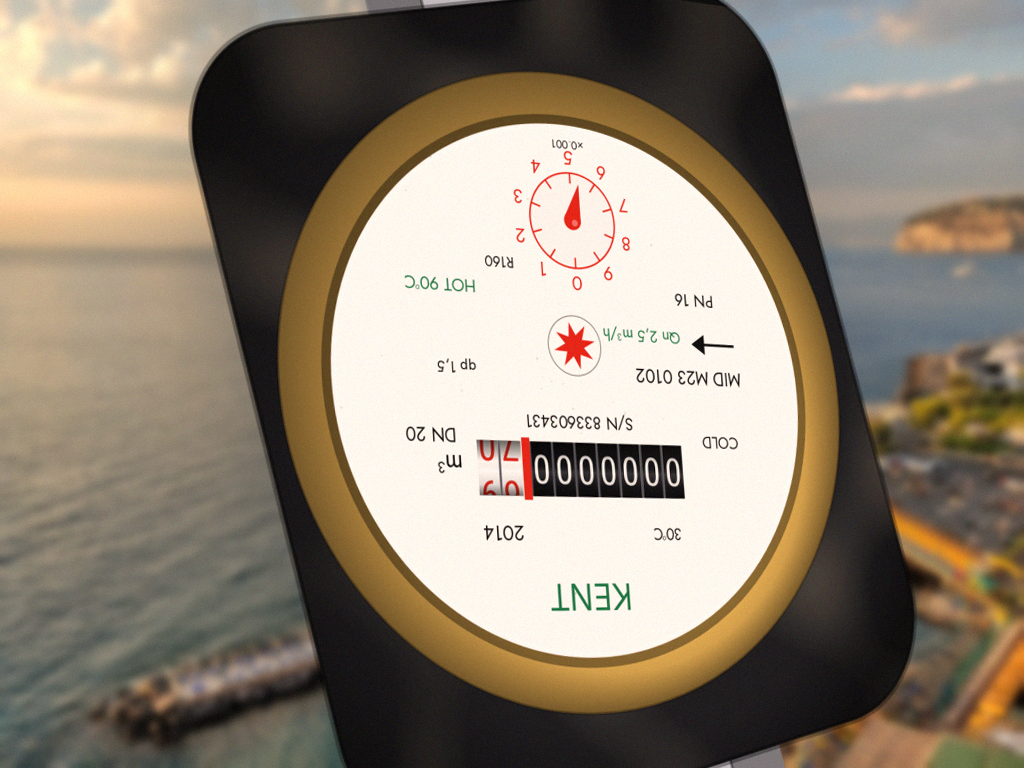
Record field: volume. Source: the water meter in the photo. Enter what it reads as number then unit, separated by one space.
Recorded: 0.695 m³
